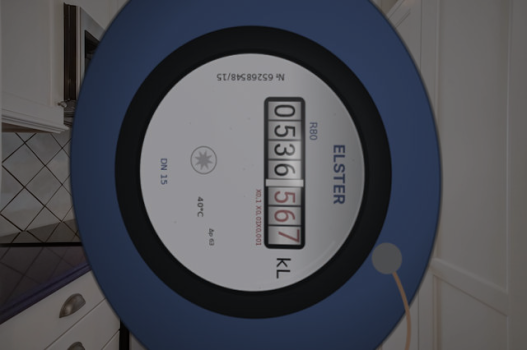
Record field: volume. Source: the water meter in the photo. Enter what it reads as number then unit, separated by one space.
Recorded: 536.567 kL
